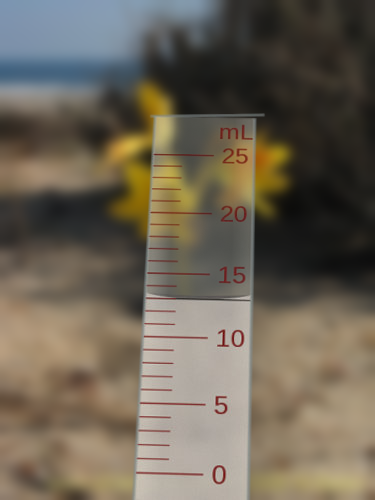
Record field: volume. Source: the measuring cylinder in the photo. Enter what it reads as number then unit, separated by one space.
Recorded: 13 mL
